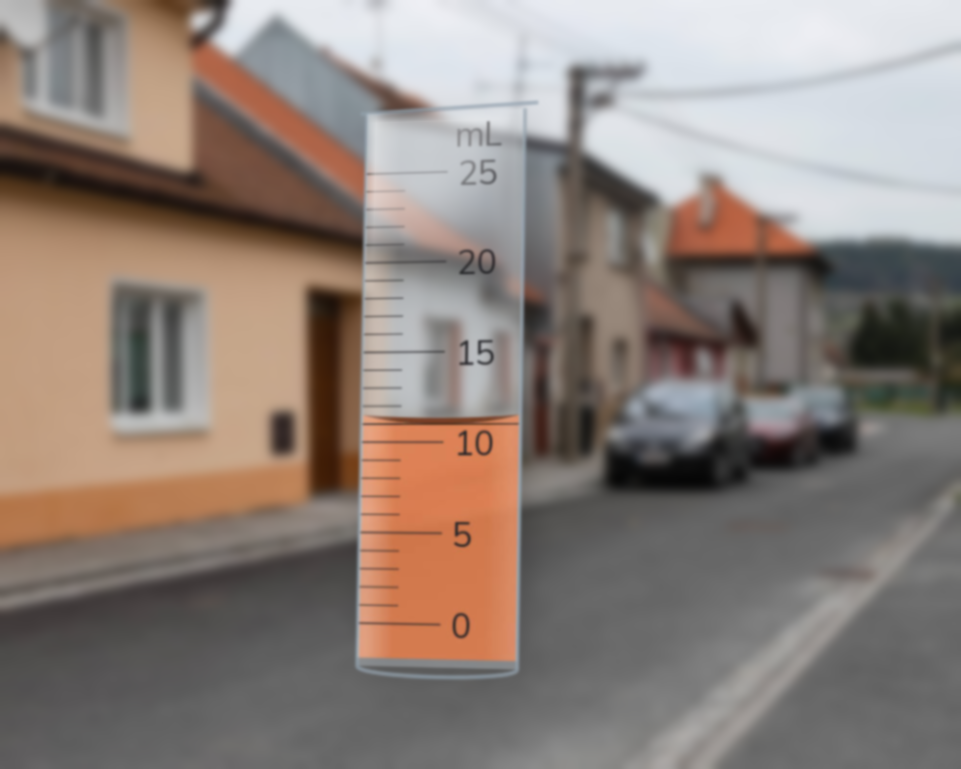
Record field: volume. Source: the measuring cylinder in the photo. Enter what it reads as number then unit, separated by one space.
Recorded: 11 mL
